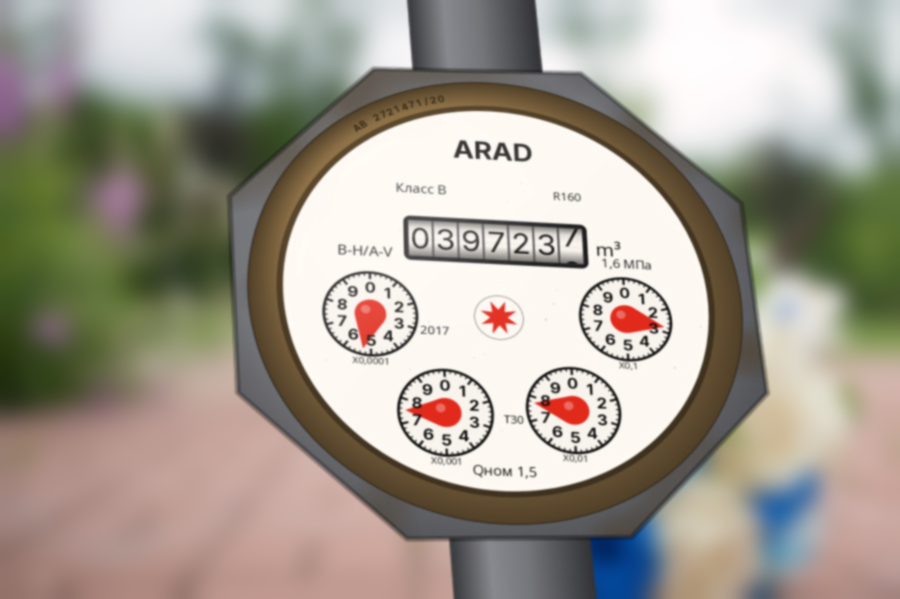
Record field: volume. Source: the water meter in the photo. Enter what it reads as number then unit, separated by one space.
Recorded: 397237.2775 m³
